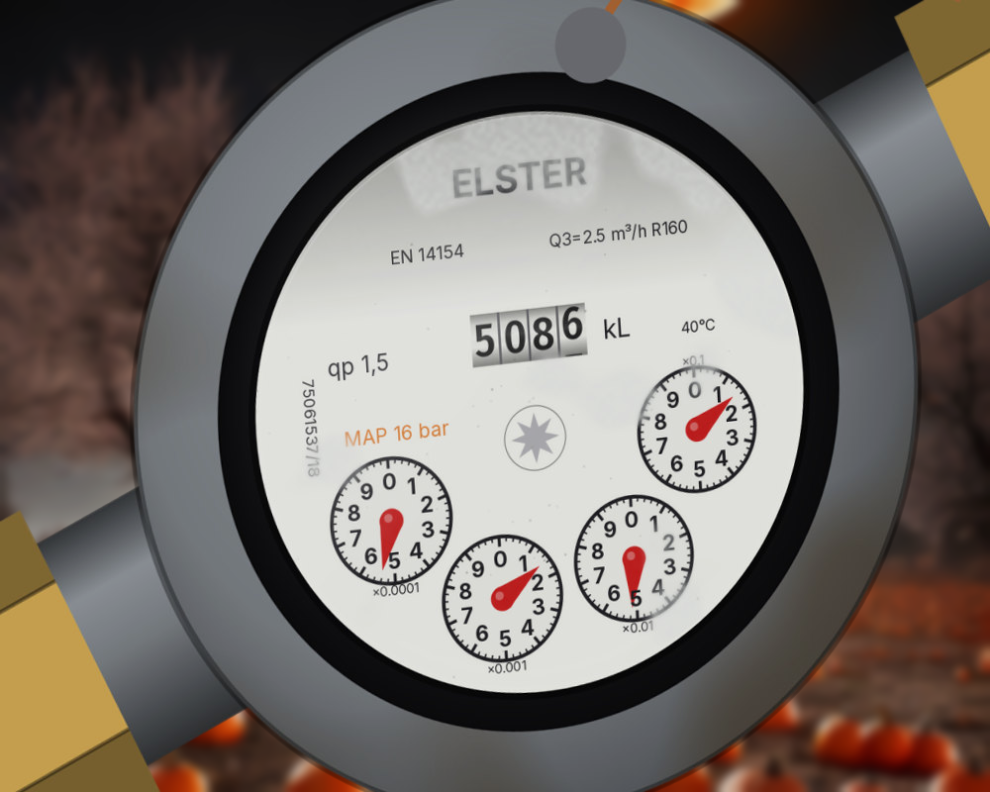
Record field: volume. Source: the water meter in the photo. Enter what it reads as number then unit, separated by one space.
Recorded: 5086.1515 kL
